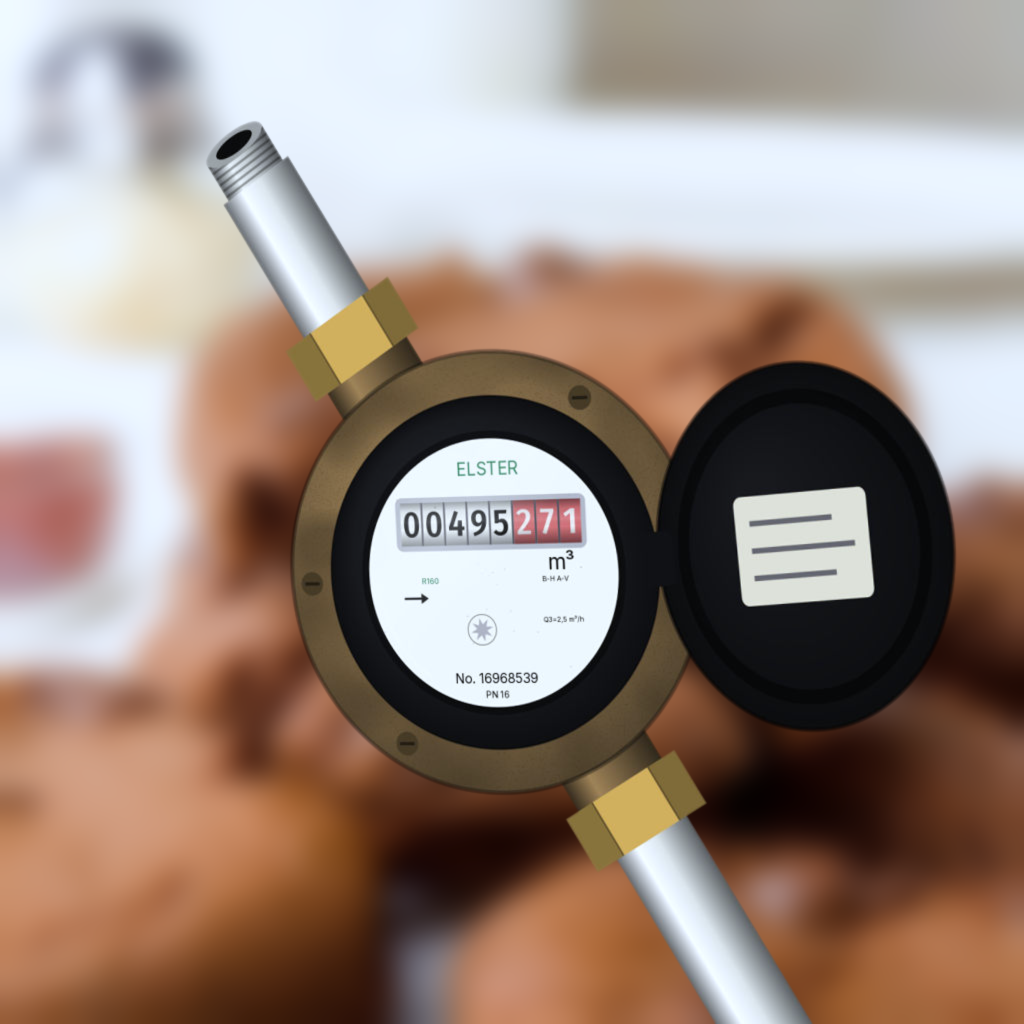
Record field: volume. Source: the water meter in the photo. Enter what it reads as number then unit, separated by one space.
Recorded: 495.271 m³
